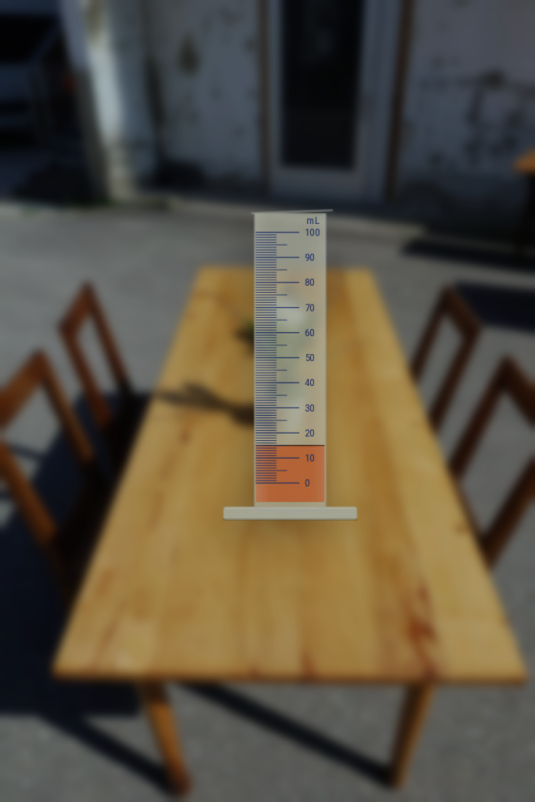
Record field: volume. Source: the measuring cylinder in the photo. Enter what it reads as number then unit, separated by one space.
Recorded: 15 mL
